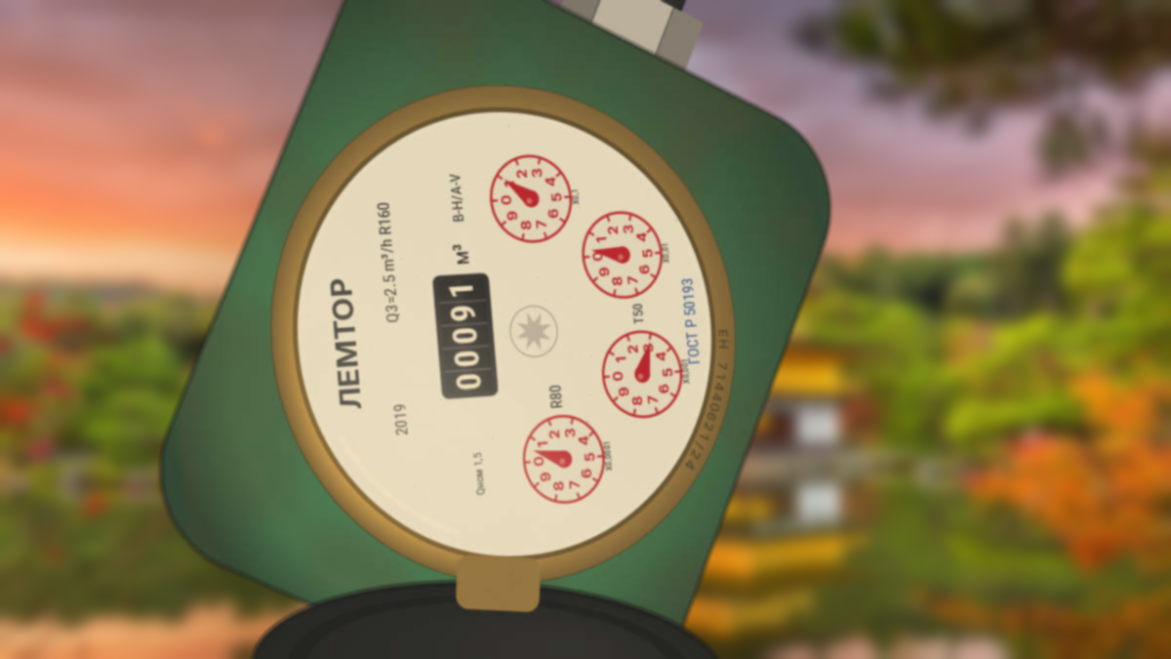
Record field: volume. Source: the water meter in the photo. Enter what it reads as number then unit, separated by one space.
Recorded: 91.1030 m³
